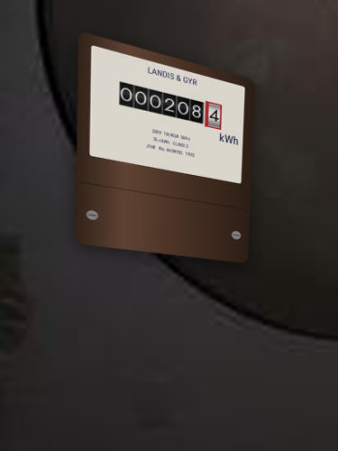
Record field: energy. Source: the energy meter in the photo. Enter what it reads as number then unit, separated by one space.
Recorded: 208.4 kWh
